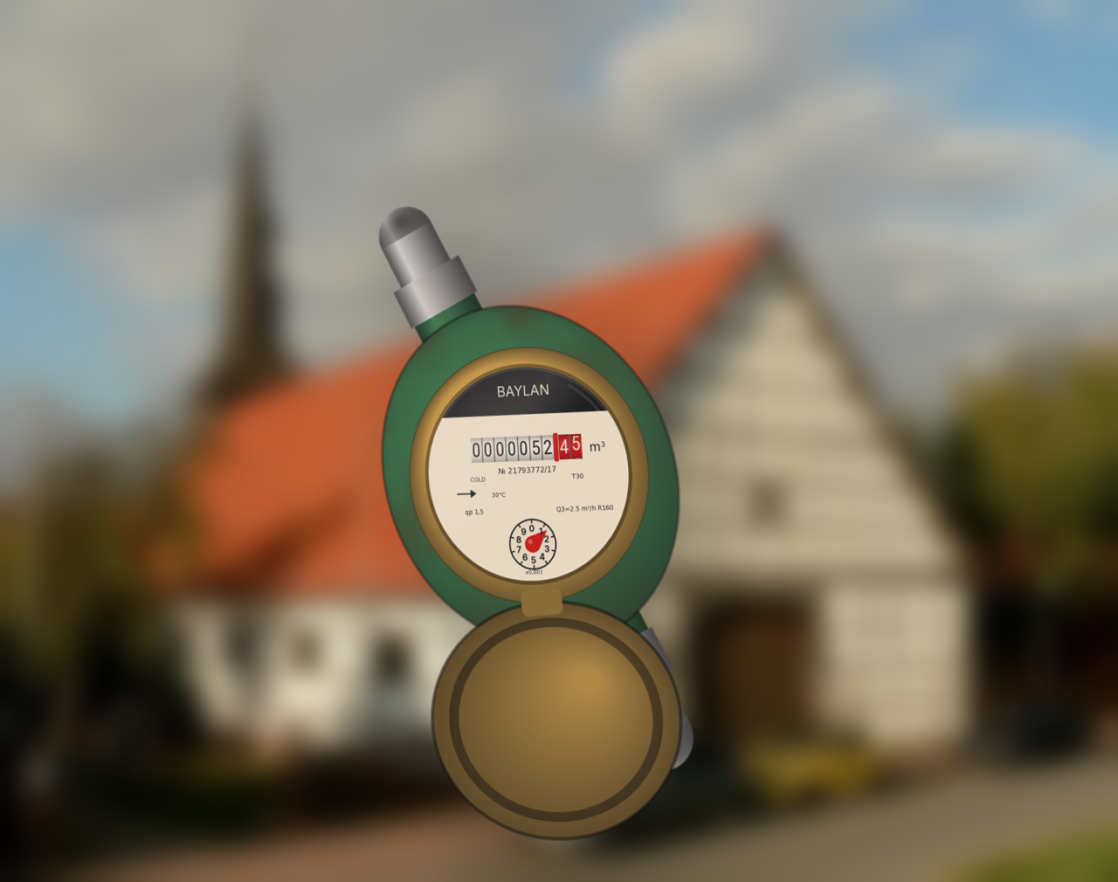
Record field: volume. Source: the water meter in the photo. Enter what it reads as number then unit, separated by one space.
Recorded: 52.451 m³
